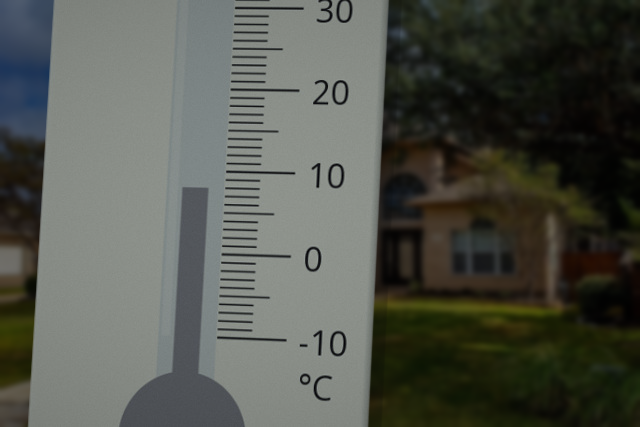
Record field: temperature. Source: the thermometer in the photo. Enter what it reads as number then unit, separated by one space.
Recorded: 8 °C
